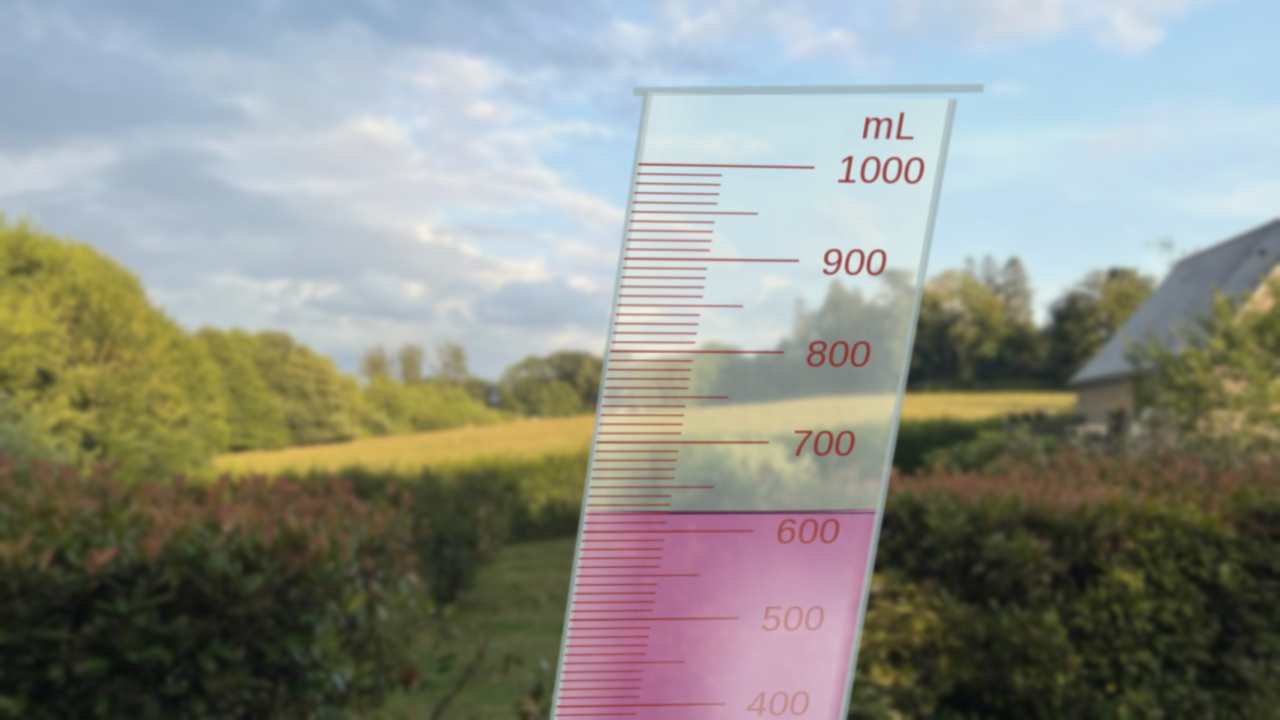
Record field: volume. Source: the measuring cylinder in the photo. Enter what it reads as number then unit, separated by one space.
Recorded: 620 mL
